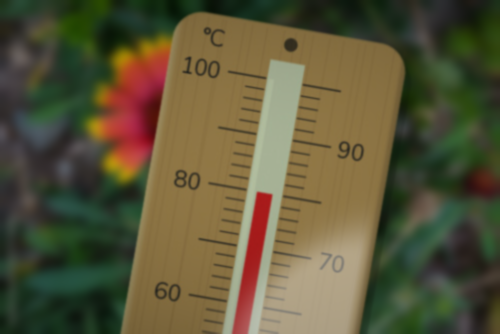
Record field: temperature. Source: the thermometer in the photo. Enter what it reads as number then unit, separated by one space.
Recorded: 80 °C
